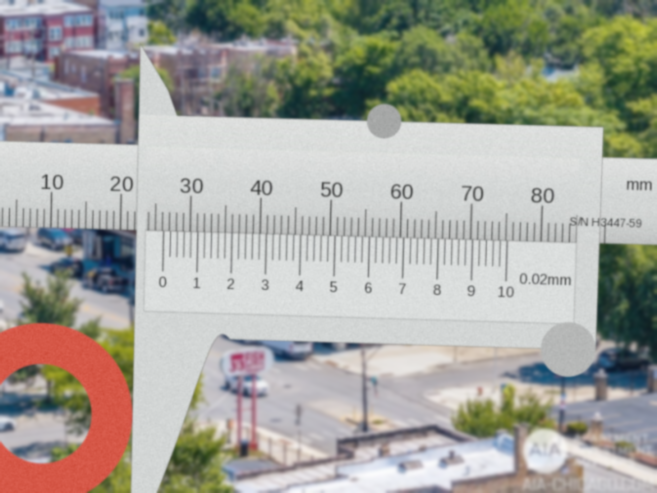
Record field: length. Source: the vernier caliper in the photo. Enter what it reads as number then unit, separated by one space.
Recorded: 26.2 mm
